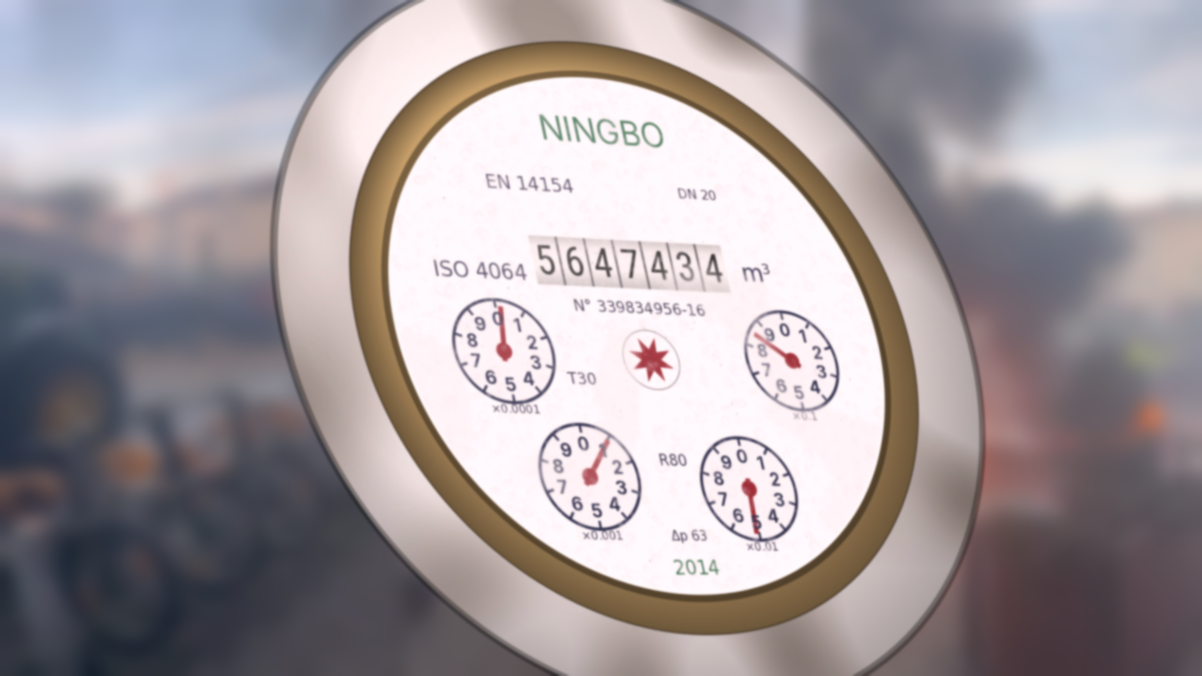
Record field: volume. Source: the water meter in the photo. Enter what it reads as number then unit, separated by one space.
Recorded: 5647434.8510 m³
